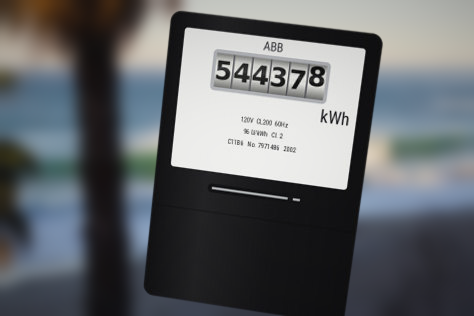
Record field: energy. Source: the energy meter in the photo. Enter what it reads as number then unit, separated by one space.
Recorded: 544378 kWh
